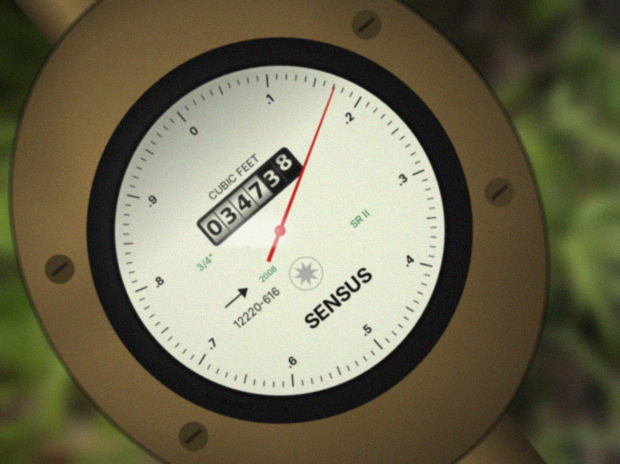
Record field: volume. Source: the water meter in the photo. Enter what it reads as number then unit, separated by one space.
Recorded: 34738.17 ft³
